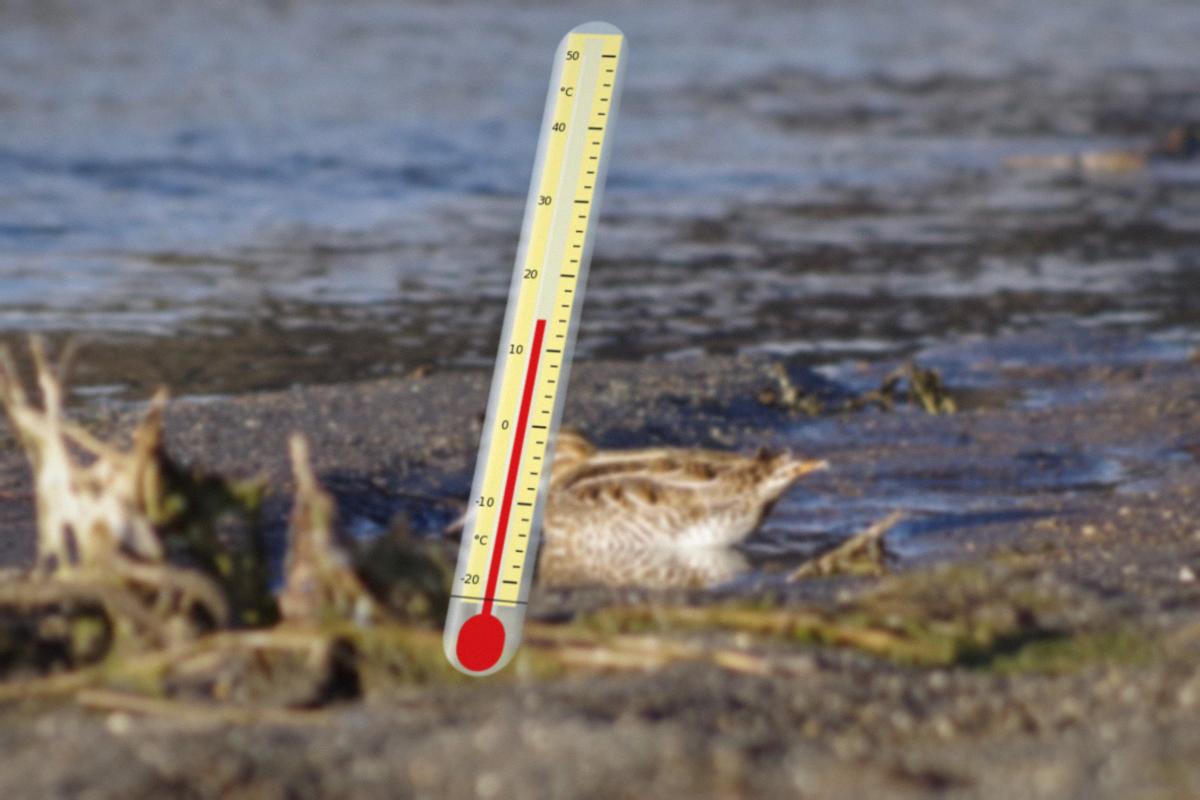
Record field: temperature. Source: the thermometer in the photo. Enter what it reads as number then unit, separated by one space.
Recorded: 14 °C
